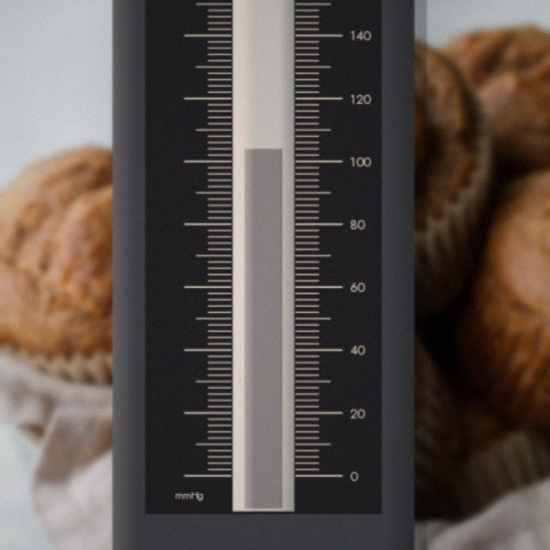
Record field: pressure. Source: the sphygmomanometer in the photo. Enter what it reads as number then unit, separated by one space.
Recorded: 104 mmHg
